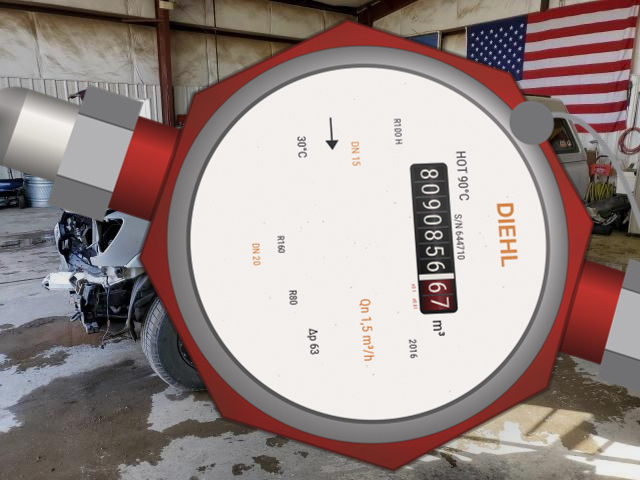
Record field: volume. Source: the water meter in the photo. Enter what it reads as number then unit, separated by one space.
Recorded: 8090856.67 m³
